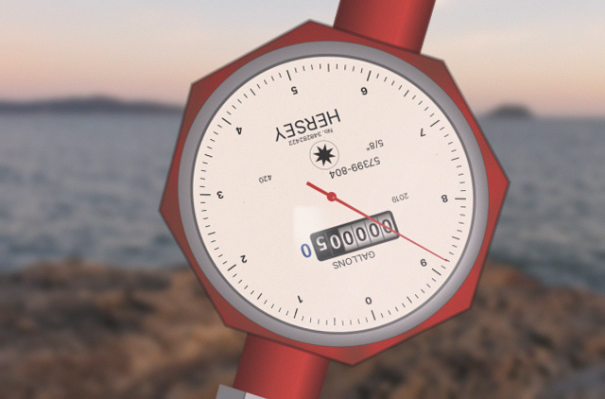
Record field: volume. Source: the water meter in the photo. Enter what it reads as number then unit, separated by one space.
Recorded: 48.8 gal
